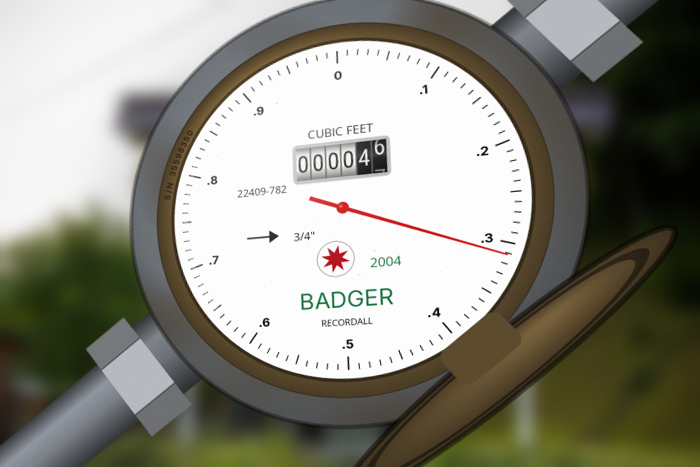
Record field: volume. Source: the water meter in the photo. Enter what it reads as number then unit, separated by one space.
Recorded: 46.31 ft³
